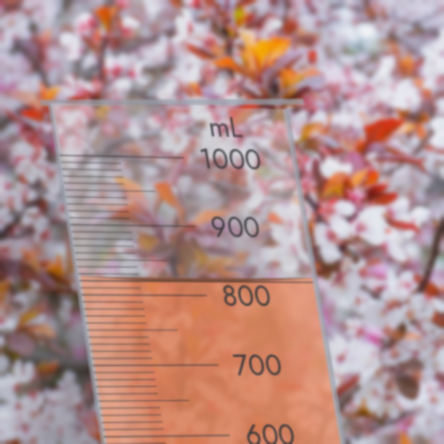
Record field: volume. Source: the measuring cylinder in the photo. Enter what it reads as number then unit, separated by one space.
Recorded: 820 mL
